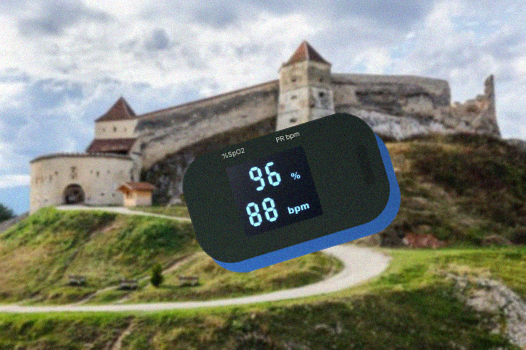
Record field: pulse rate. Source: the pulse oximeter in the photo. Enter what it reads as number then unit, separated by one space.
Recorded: 88 bpm
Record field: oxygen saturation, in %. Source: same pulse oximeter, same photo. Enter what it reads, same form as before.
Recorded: 96 %
